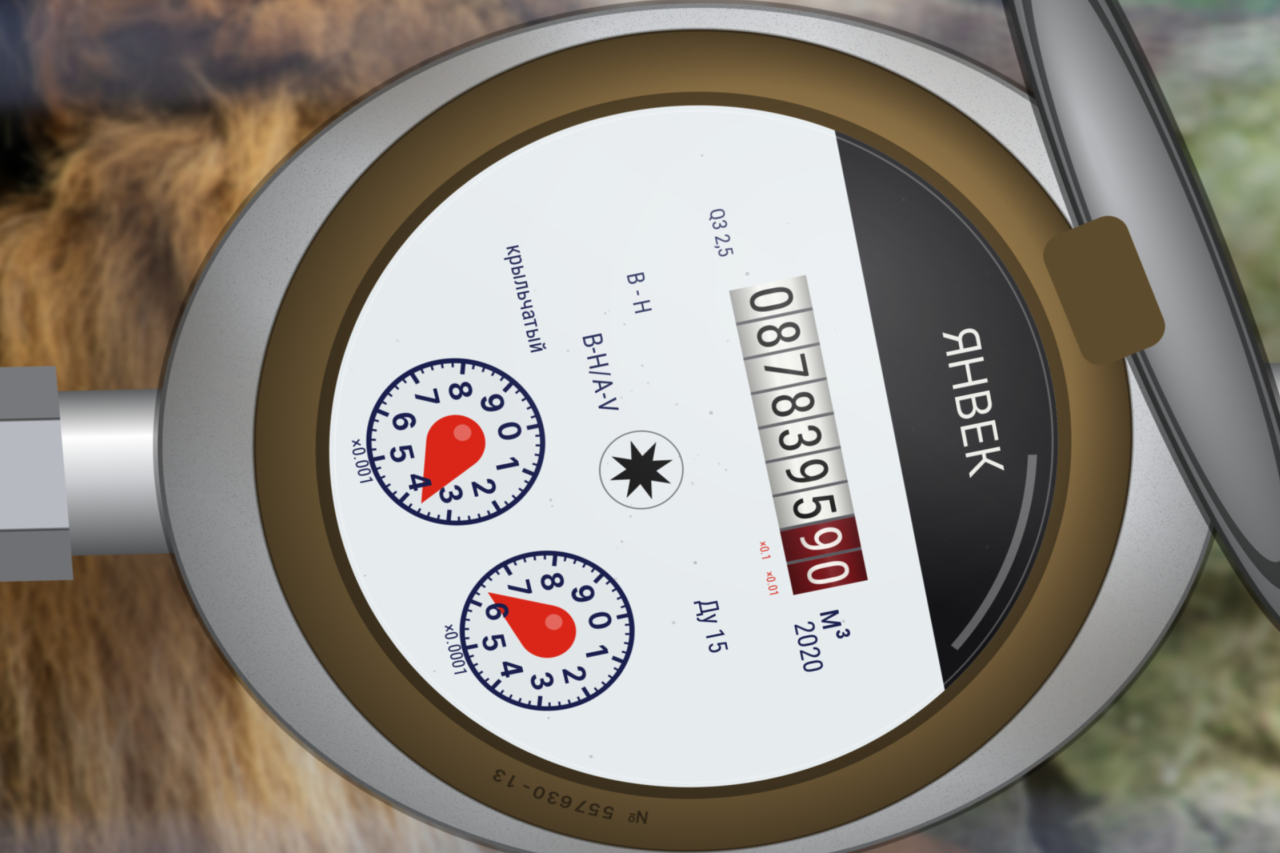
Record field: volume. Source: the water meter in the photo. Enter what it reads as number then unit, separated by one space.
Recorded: 878395.9036 m³
